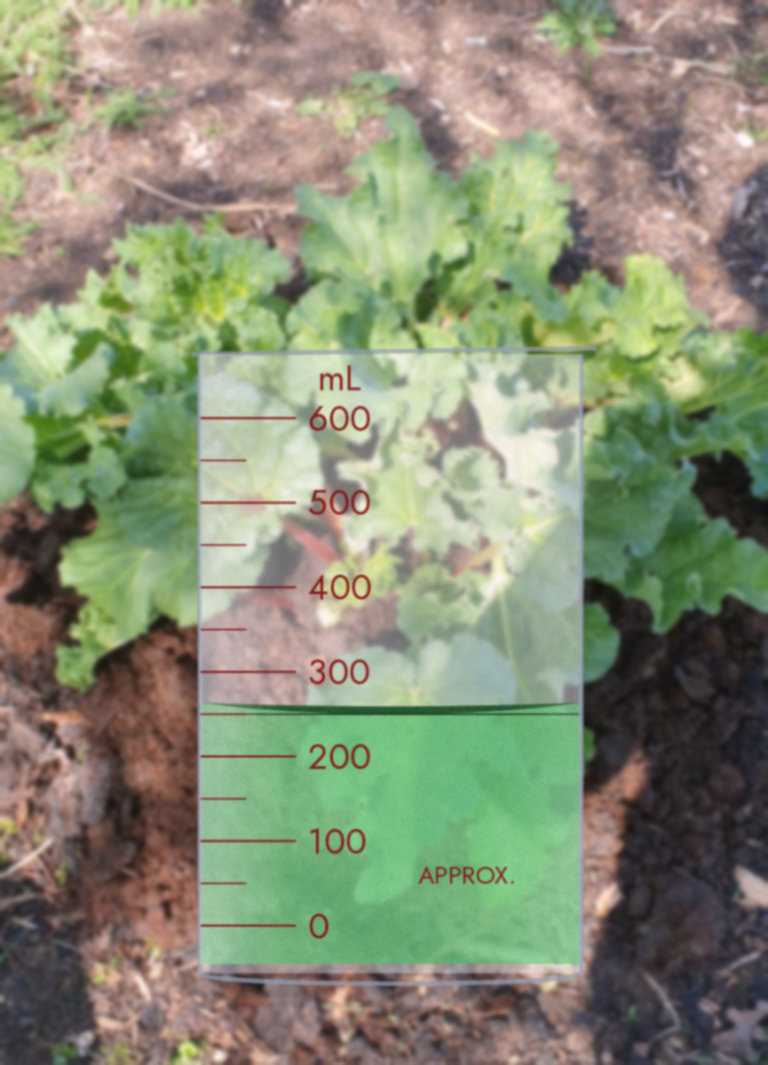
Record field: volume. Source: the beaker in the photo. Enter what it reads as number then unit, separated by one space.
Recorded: 250 mL
